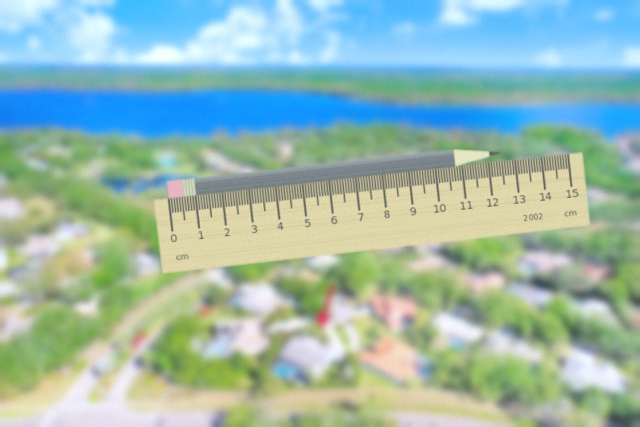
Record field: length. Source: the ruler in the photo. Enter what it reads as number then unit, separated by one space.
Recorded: 12.5 cm
